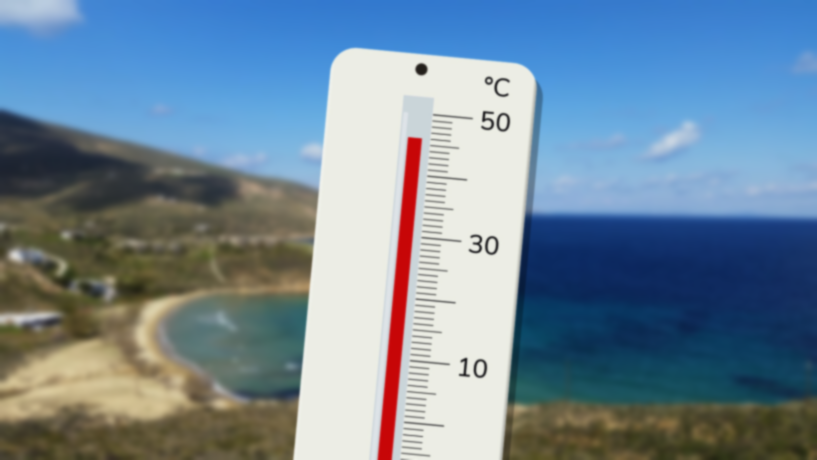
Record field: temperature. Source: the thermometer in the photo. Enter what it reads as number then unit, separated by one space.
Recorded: 46 °C
